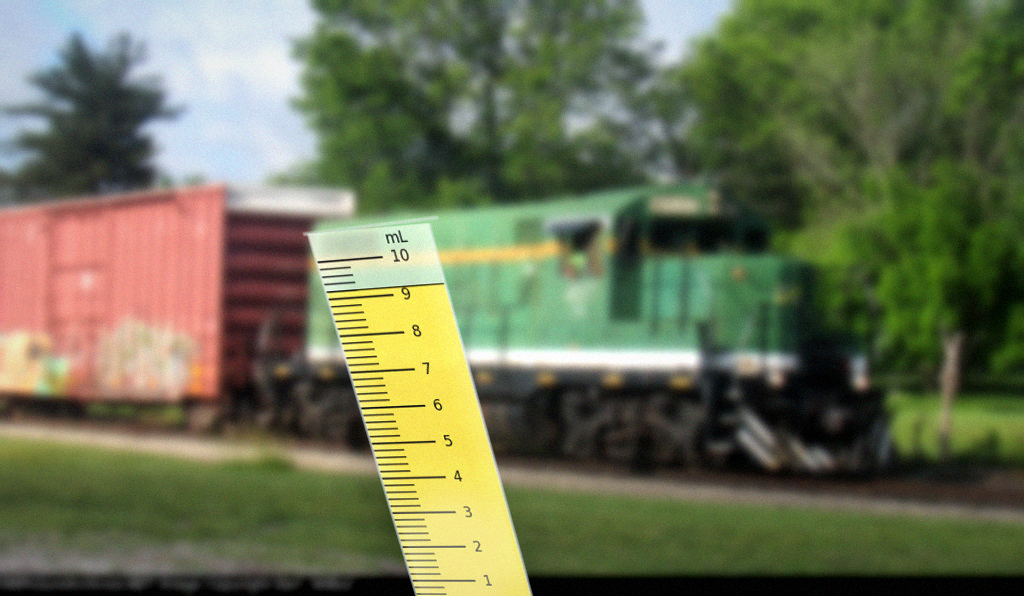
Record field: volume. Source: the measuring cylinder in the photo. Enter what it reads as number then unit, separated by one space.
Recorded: 9.2 mL
